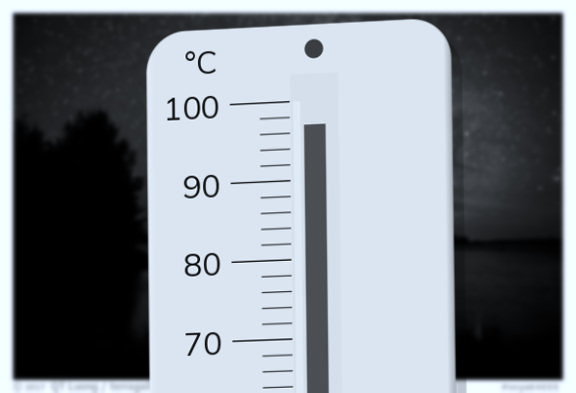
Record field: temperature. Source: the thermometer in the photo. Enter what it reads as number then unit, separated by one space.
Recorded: 97 °C
